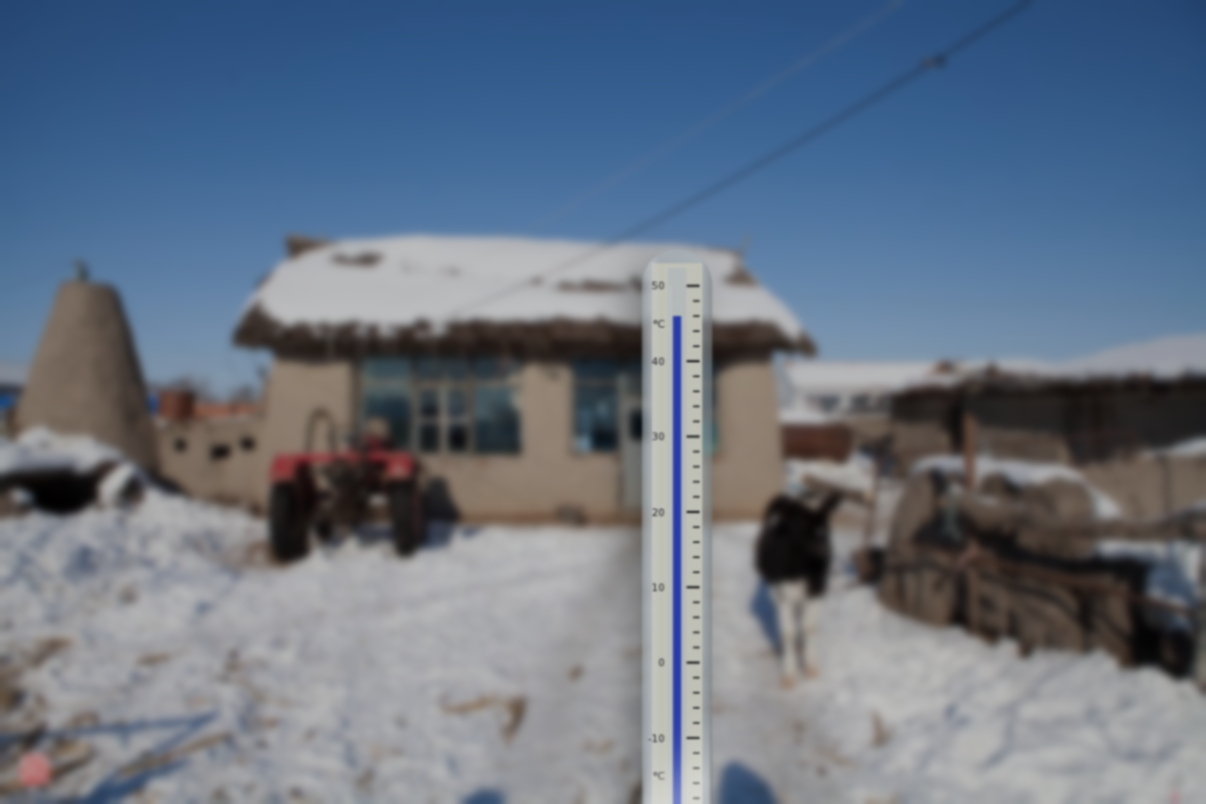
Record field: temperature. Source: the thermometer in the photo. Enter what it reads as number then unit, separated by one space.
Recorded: 46 °C
